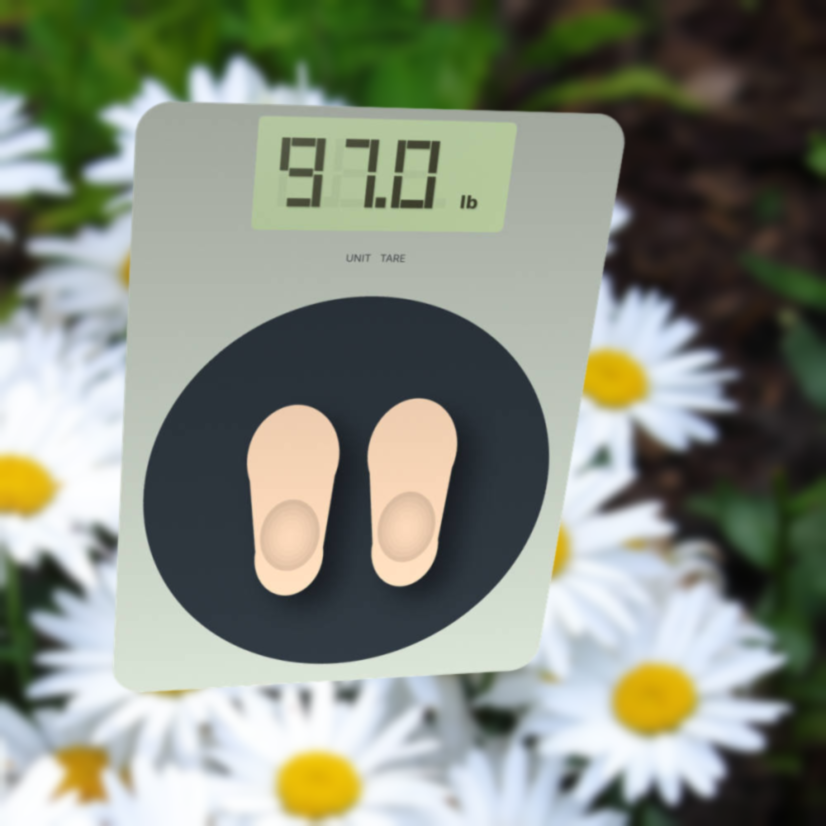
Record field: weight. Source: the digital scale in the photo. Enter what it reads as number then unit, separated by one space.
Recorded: 97.0 lb
